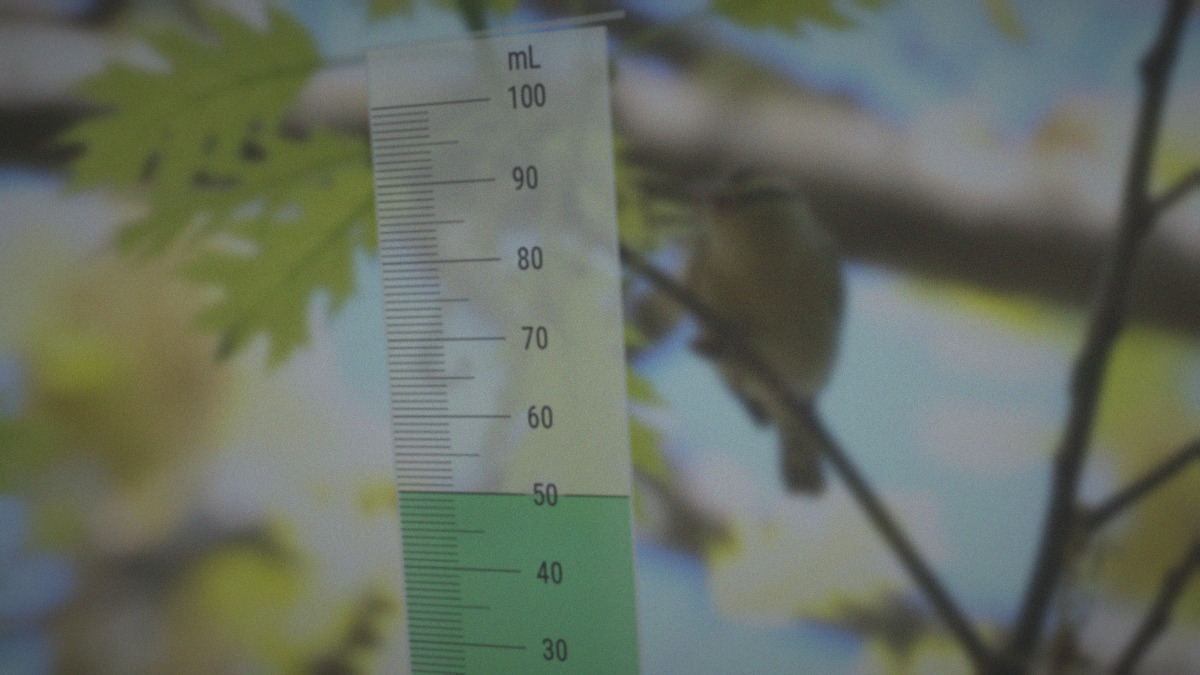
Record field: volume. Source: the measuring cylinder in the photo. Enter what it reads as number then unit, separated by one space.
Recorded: 50 mL
